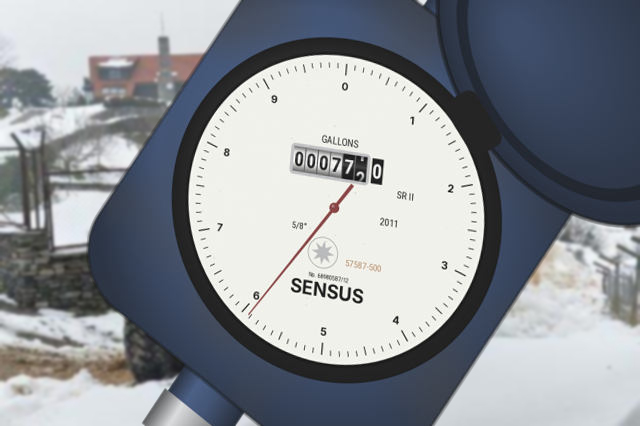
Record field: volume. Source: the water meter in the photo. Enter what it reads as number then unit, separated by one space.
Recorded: 7715.9 gal
